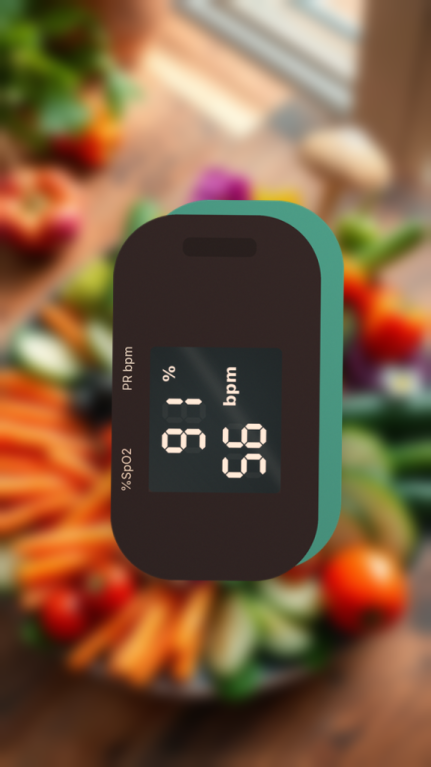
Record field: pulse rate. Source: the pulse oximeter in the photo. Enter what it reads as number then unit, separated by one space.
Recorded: 56 bpm
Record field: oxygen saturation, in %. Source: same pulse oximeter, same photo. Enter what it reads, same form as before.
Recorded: 91 %
